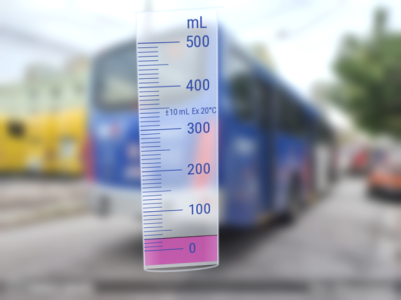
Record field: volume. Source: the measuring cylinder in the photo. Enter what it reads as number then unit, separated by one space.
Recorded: 30 mL
